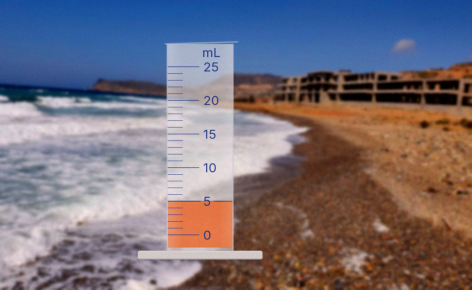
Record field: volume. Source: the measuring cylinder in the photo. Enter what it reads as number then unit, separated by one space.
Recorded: 5 mL
